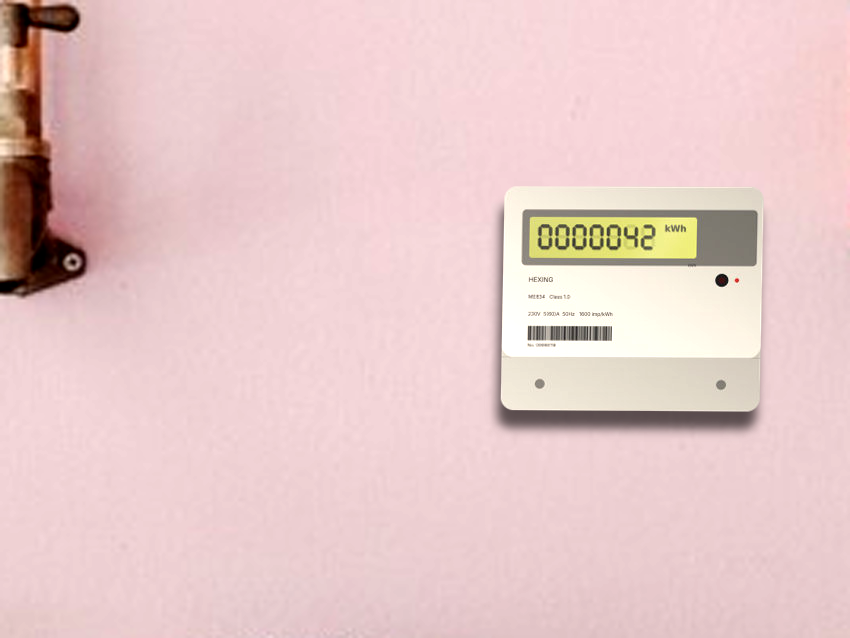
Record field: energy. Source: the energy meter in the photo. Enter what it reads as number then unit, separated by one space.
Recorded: 42 kWh
